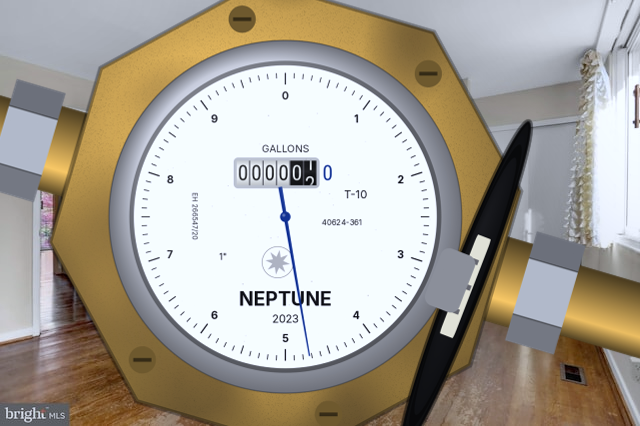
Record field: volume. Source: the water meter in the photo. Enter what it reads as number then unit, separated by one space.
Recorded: 14.7 gal
